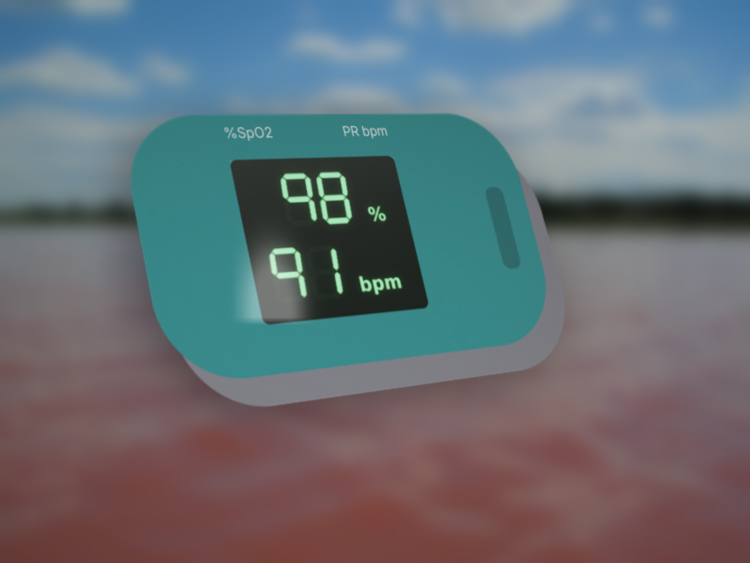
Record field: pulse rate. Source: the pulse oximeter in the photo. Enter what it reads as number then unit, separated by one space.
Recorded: 91 bpm
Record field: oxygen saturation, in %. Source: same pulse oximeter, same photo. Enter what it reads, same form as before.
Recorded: 98 %
